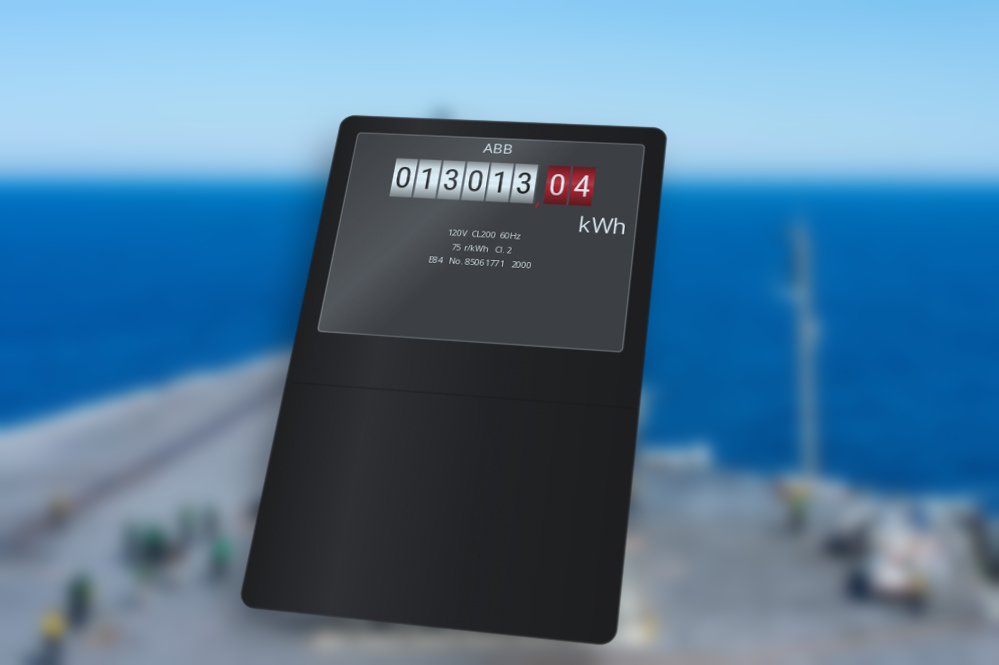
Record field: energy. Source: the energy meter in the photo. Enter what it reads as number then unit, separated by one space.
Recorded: 13013.04 kWh
